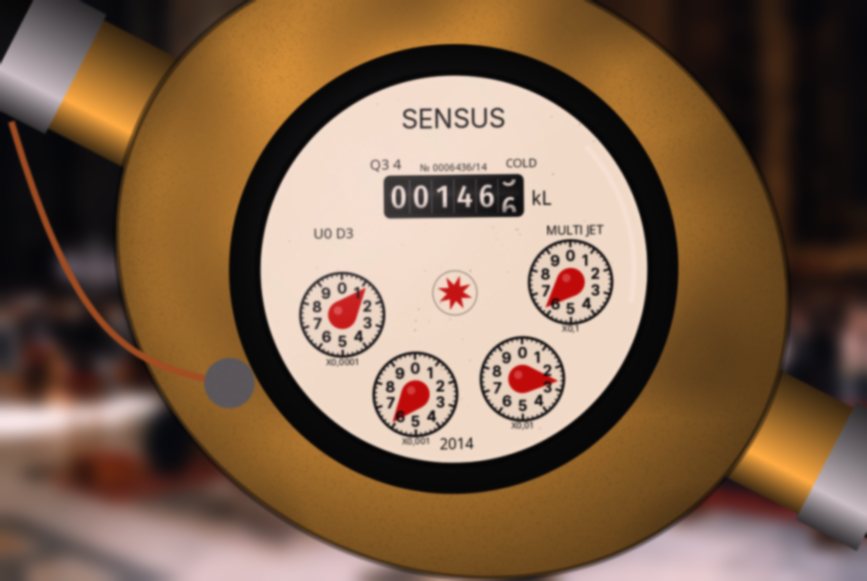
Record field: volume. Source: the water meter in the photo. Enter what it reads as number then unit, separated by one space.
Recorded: 1465.6261 kL
